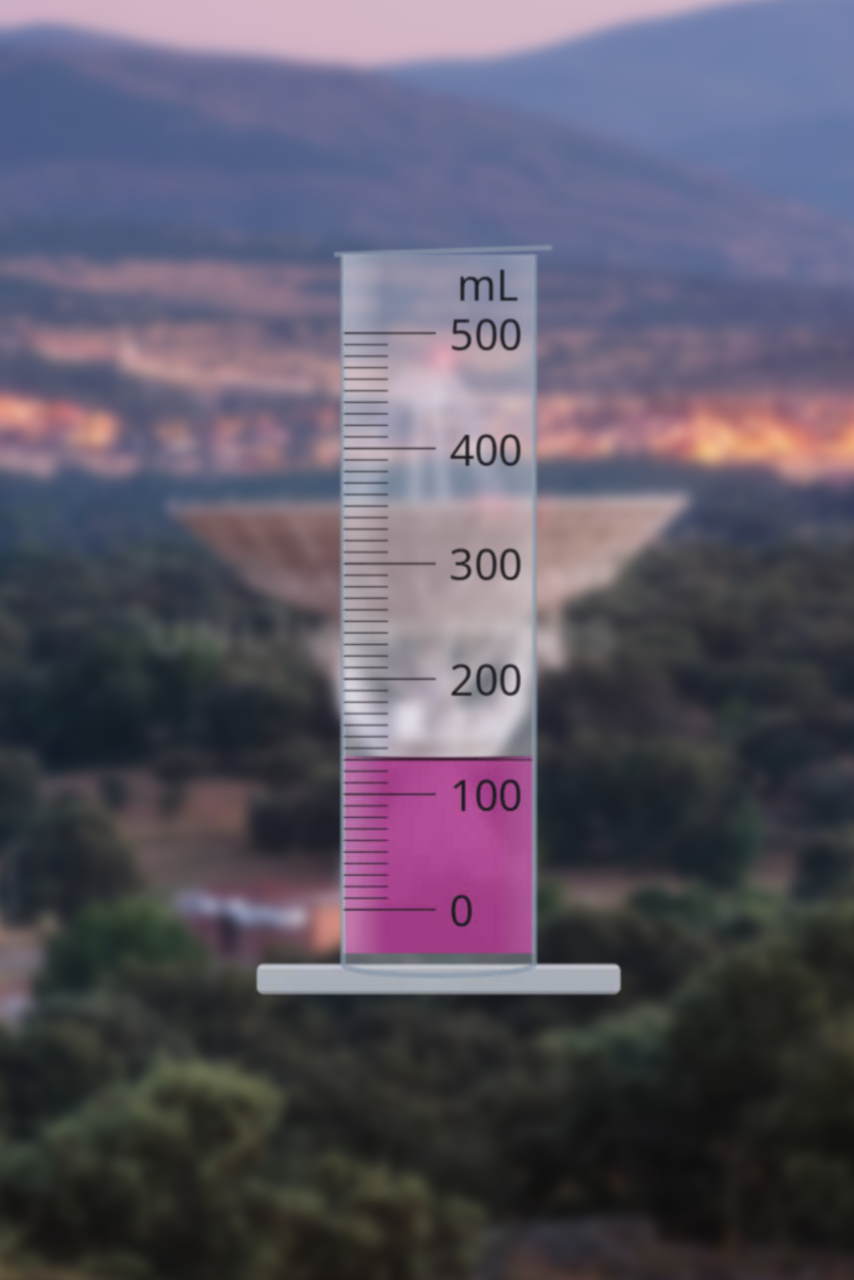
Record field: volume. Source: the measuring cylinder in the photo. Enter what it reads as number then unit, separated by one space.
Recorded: 130 mL
